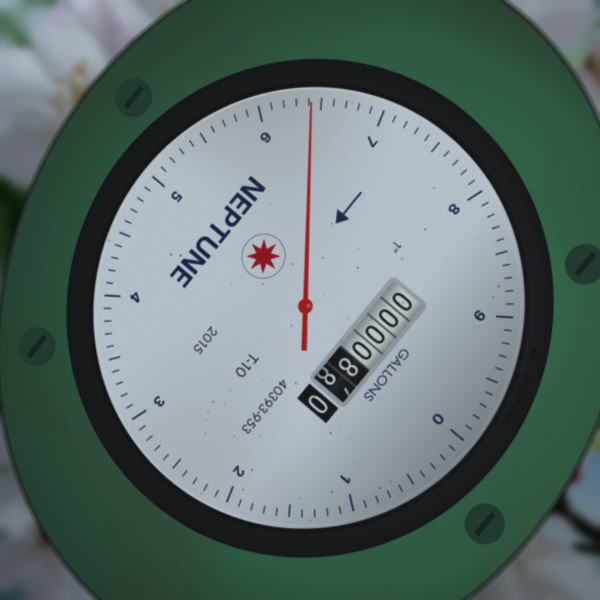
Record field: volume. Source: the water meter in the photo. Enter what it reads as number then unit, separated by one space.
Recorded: 876.4 gal
